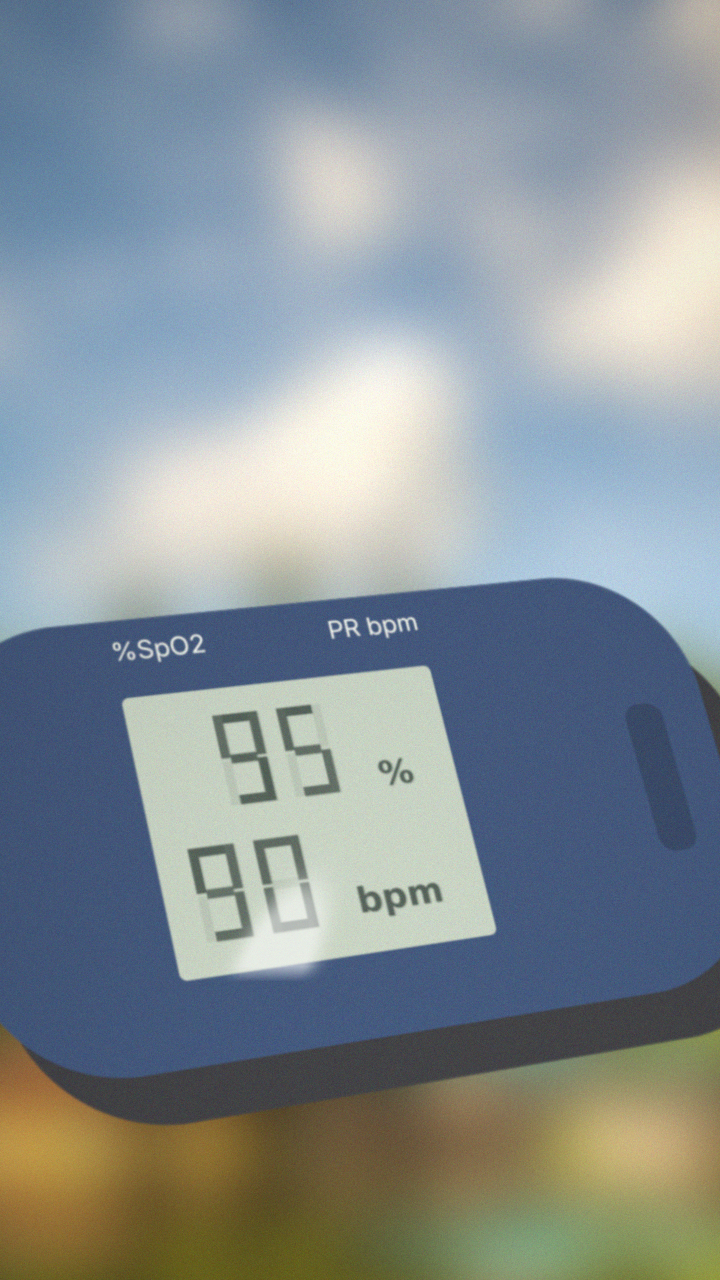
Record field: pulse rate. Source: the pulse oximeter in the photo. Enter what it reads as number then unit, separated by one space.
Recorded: 90 bpm
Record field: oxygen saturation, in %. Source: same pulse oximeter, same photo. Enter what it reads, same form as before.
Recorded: 95 %
